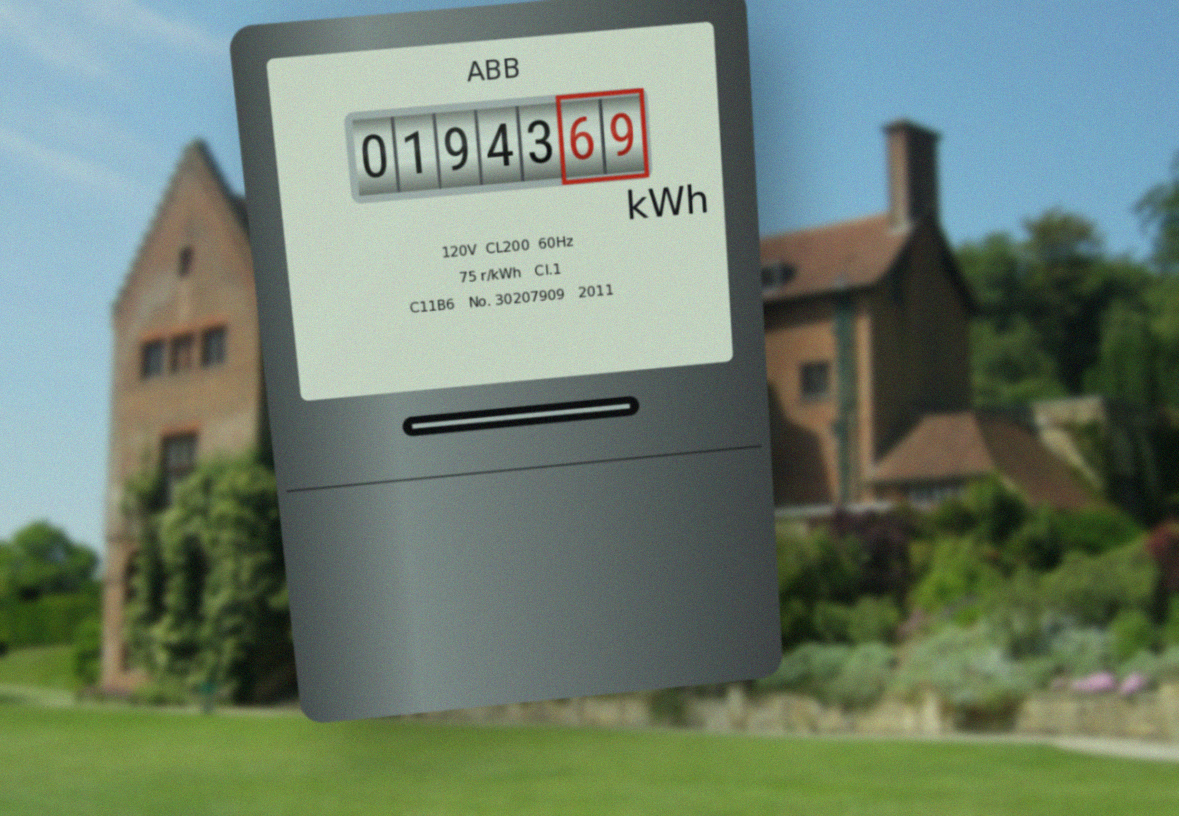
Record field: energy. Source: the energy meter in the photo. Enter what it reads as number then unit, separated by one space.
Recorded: 1943.69 kWh
